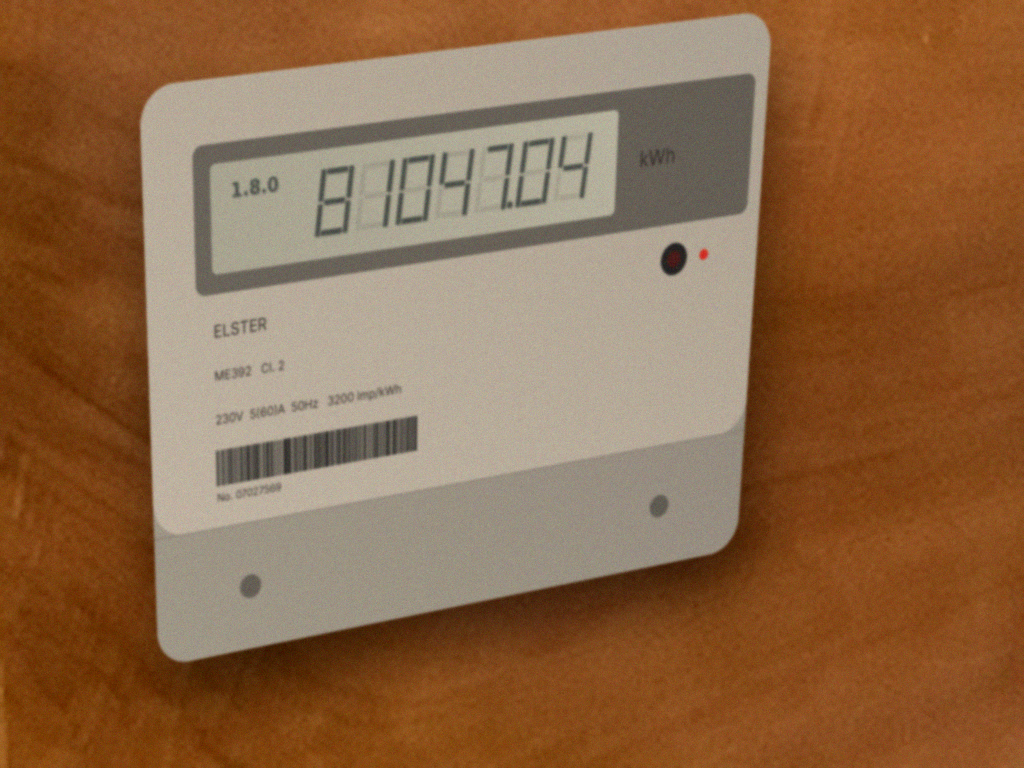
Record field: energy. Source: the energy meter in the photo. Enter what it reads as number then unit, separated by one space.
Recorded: 81047.04 kWh
